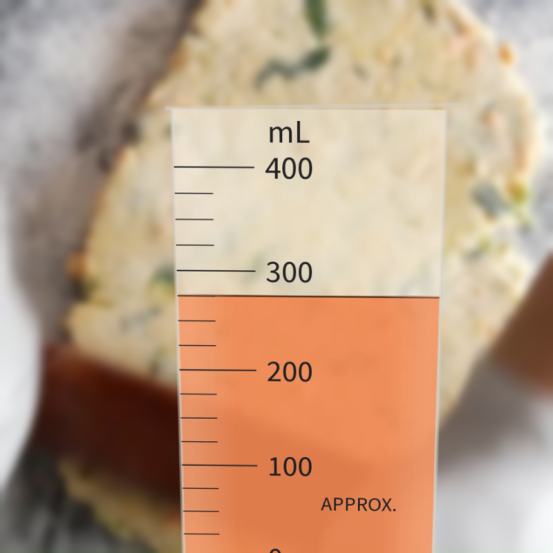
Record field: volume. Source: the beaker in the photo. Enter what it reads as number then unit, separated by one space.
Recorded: 275 mL
